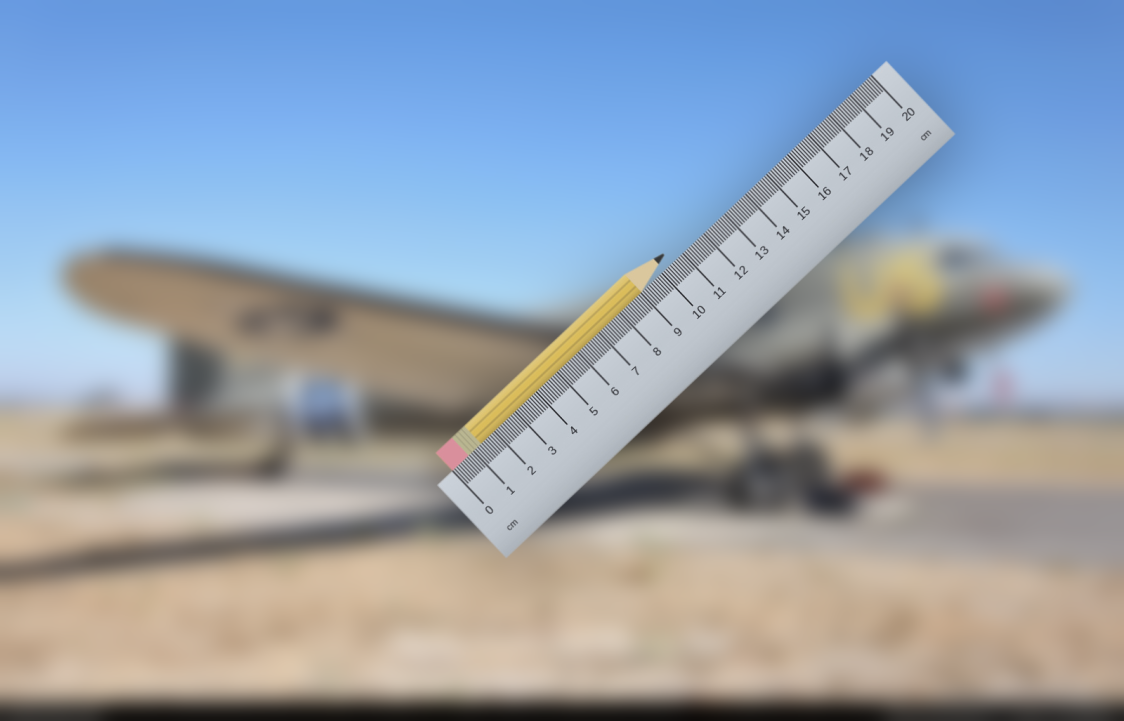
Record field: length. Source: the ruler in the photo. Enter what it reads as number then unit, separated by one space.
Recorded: 10.5 cm
